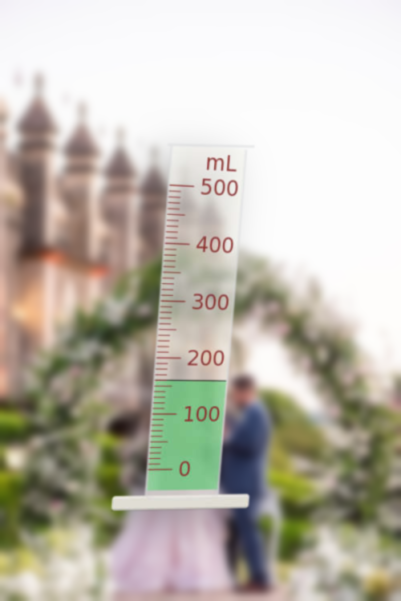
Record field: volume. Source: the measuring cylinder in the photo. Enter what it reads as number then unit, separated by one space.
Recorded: 160 mL
